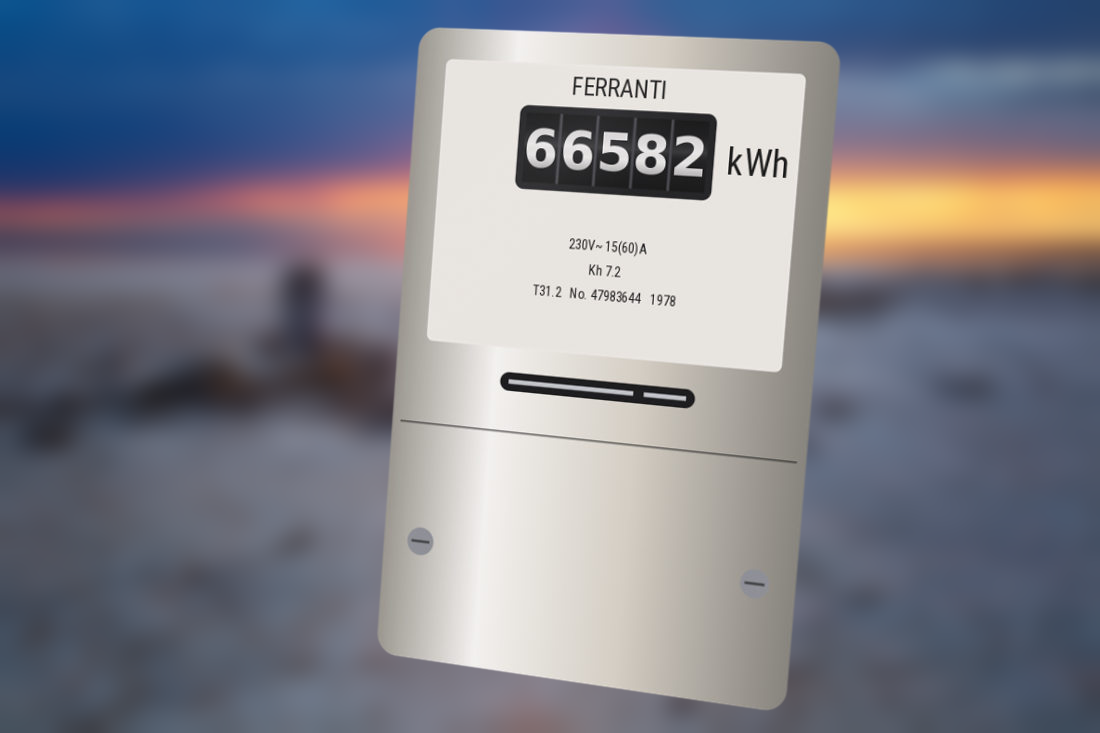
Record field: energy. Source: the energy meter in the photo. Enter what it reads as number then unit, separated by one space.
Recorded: 66582 kWh
